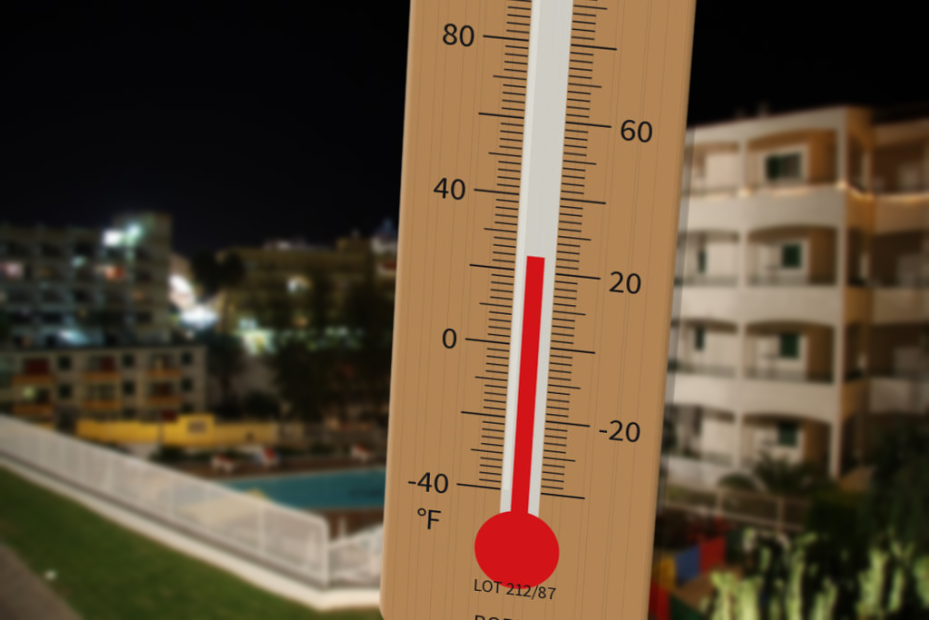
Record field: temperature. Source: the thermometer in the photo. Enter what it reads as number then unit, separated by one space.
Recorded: 24 °F
